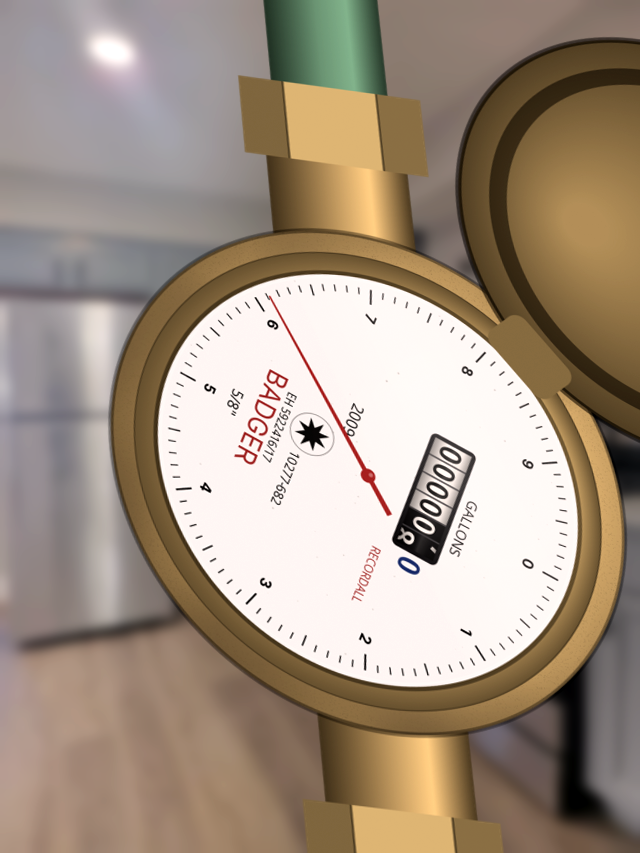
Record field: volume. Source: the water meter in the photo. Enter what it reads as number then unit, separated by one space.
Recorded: 76.1 gal
